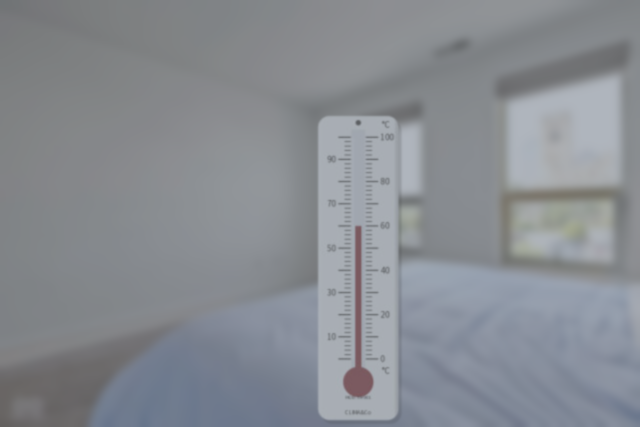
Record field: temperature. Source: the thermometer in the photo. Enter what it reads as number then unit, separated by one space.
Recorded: 60 °C
